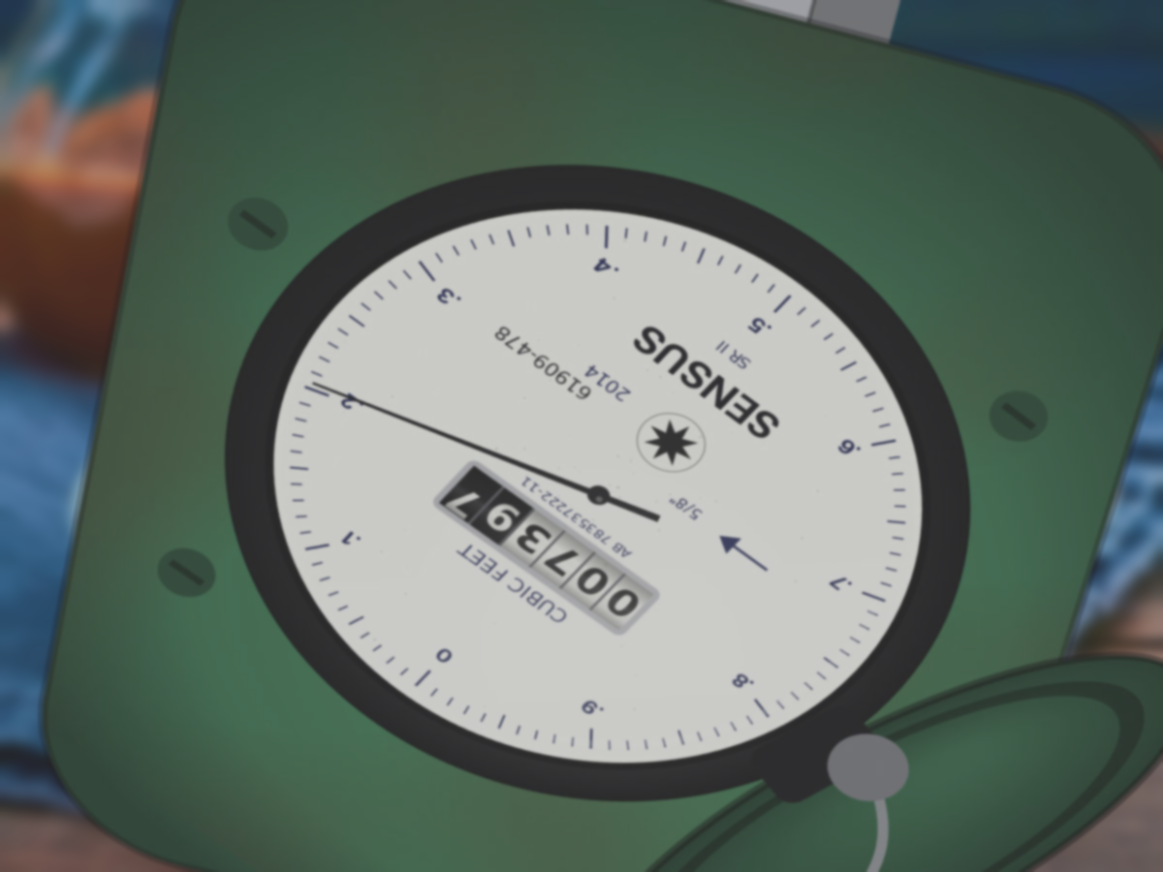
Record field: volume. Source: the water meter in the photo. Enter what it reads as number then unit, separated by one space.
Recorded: 7397.20 ft³
